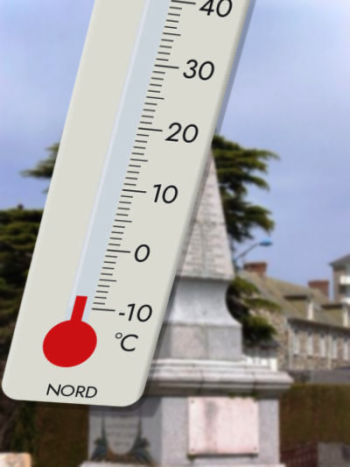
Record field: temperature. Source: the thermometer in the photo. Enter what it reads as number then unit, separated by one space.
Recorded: -8 °C
